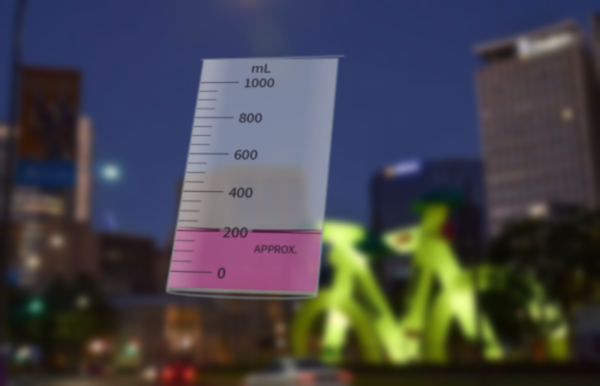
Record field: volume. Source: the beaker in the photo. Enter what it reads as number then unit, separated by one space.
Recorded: 200 mL
